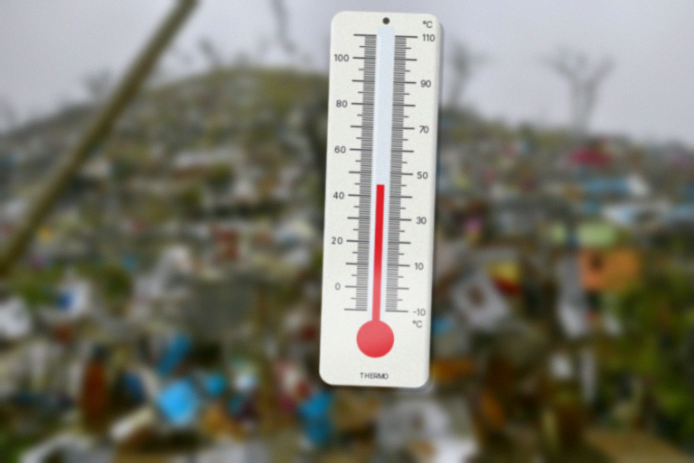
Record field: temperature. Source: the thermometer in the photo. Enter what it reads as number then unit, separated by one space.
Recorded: 45 °C
